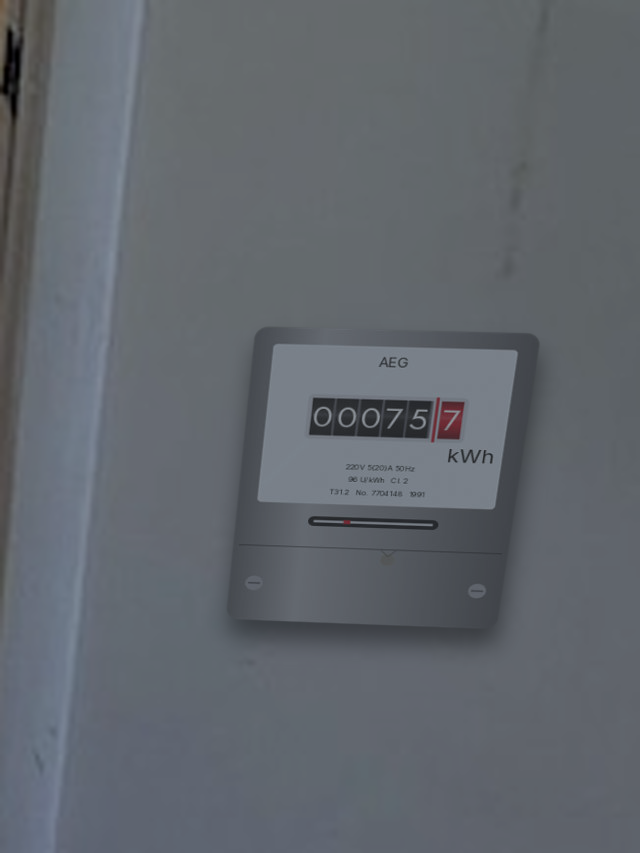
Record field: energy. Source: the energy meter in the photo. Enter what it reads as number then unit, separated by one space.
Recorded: 75.7 kWh
